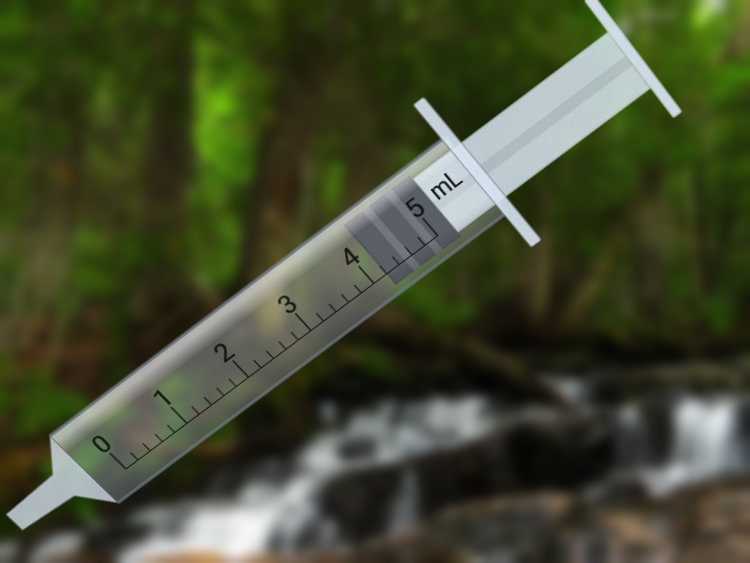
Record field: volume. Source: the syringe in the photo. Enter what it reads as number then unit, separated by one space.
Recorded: 4.2 mL
